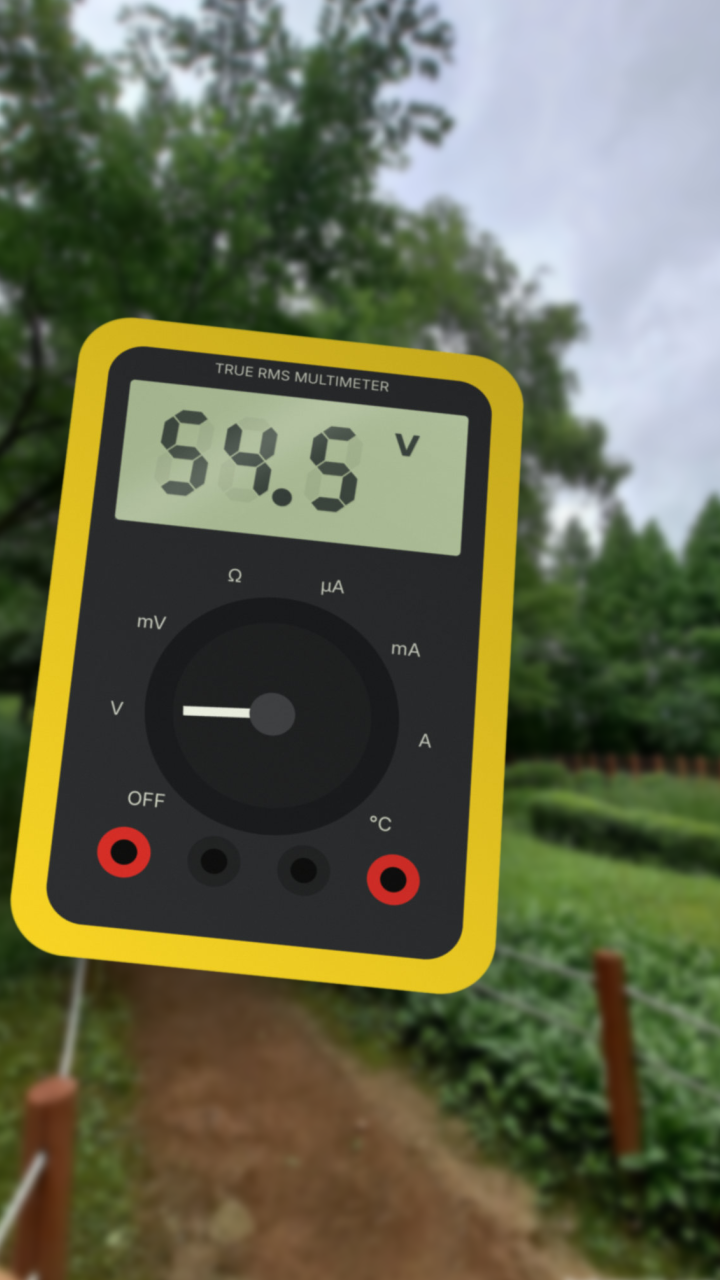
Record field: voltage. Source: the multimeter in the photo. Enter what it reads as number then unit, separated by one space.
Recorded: 54.5 V
